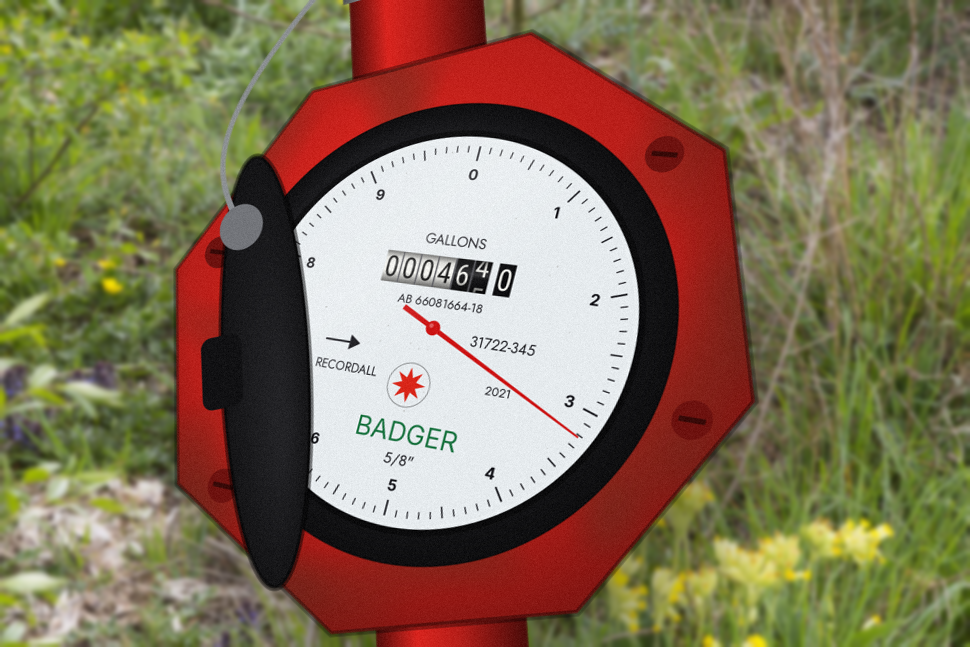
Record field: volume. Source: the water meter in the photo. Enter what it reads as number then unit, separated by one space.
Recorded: 4643.2 gal
